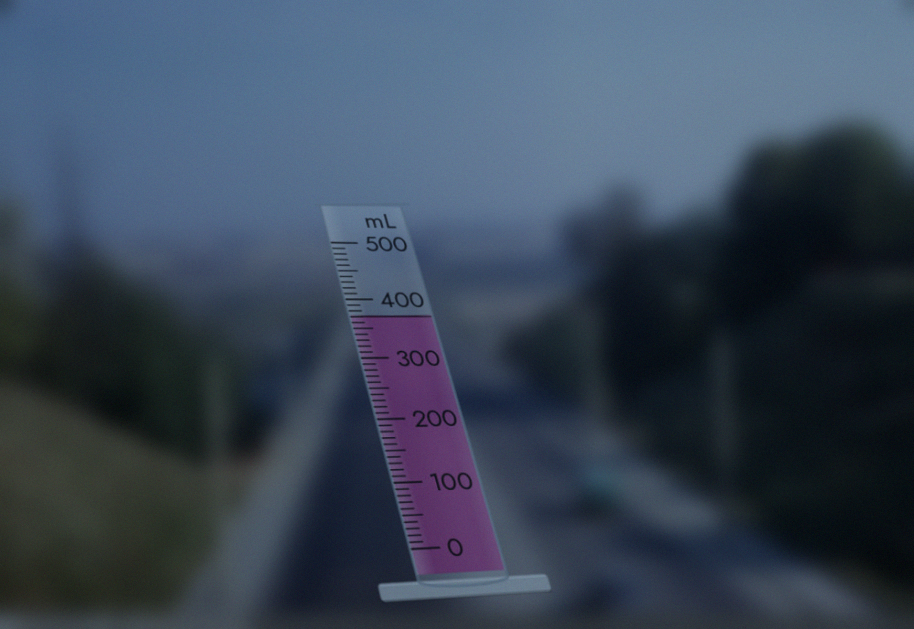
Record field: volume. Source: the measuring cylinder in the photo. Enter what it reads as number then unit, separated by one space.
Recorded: 370 mL
